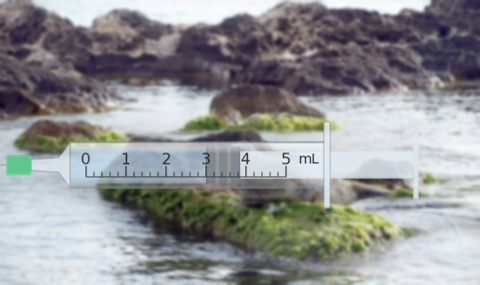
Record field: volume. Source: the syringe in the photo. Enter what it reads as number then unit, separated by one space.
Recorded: 3 mL
